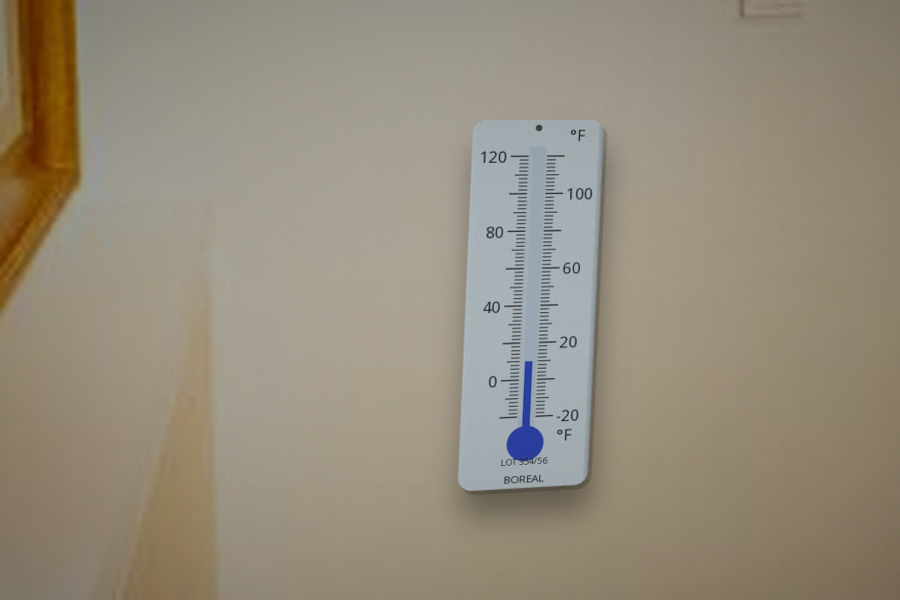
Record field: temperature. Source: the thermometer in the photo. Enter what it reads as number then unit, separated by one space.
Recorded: 10 °F
